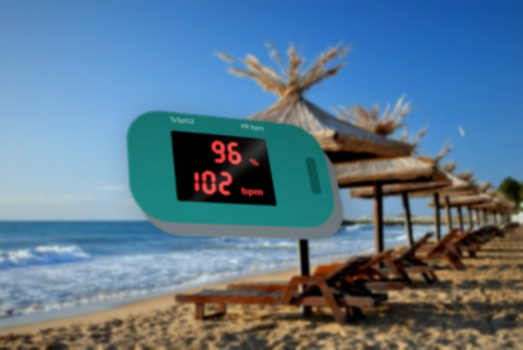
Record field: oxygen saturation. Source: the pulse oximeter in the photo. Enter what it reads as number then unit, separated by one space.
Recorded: 96 %
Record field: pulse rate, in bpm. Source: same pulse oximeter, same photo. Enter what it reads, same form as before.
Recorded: 102 bpm
